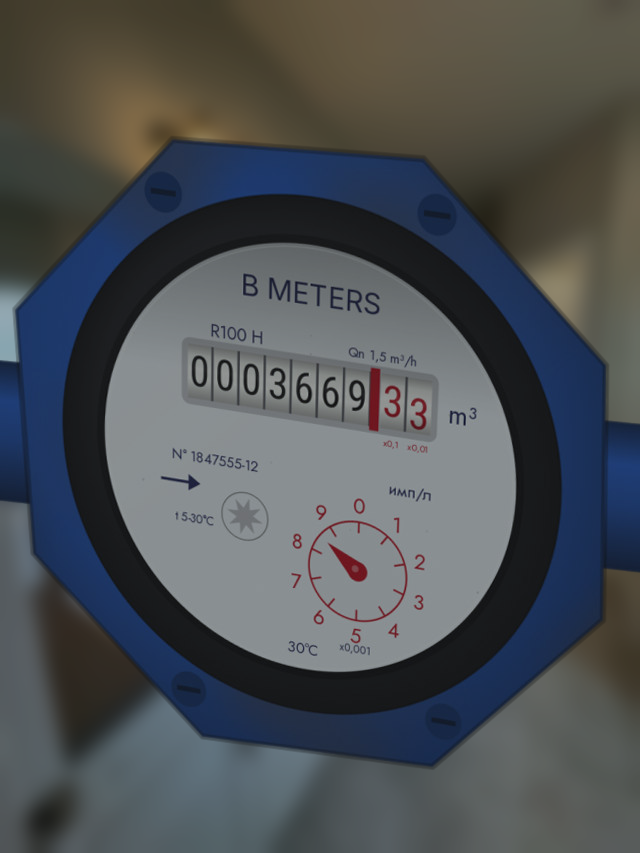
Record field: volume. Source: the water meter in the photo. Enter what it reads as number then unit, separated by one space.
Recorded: 3669.328 m³
